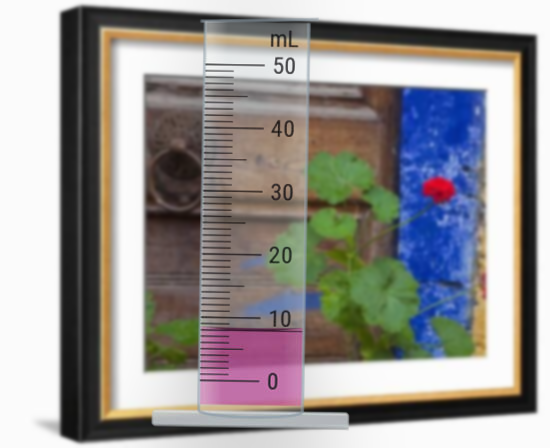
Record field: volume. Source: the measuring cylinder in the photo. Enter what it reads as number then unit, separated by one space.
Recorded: 8 mL
